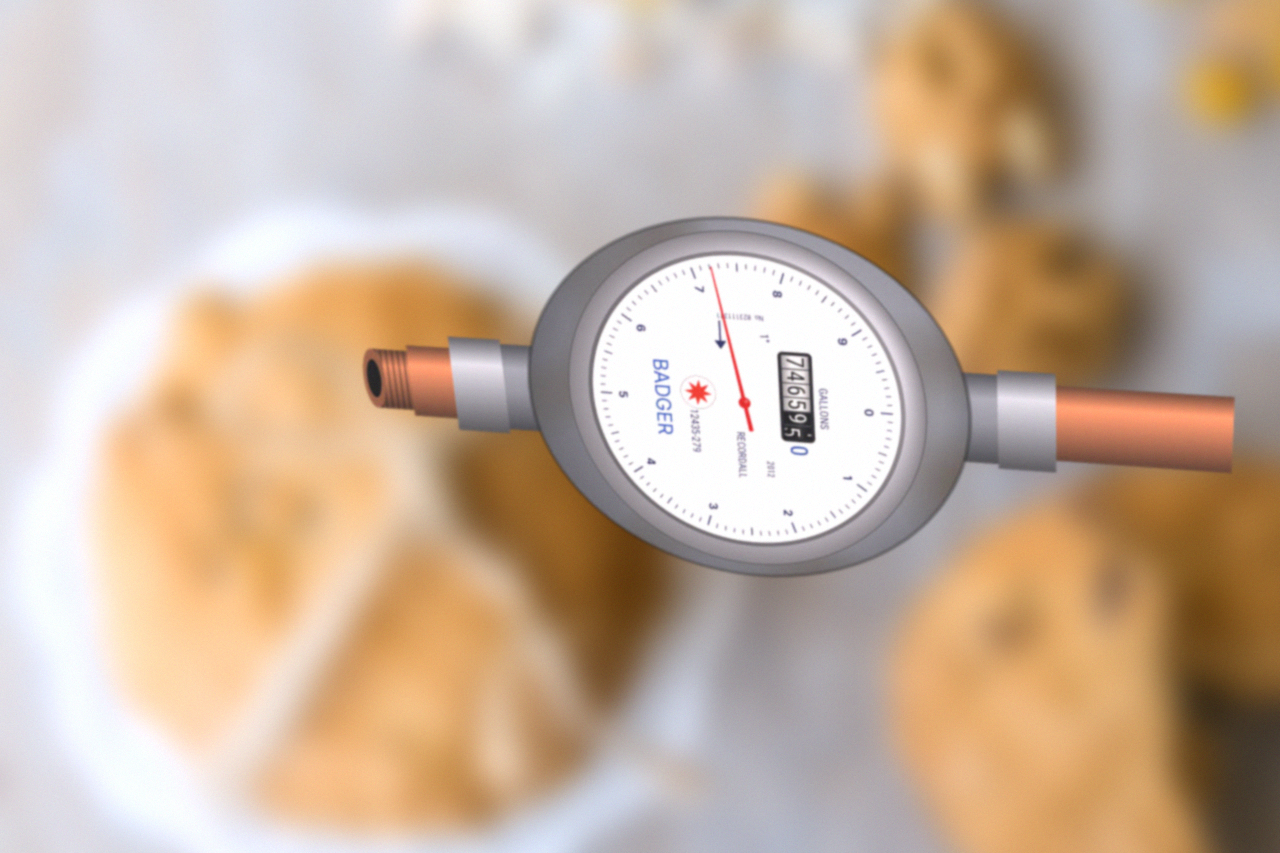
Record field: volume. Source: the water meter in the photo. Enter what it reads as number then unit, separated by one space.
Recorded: 7465947.2 gal
